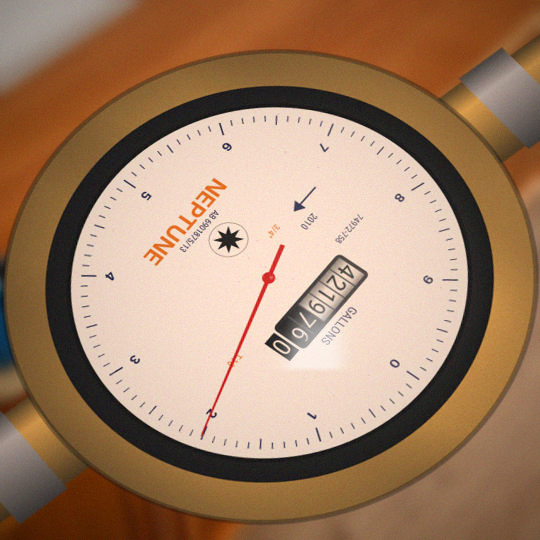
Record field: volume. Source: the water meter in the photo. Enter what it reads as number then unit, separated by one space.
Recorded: 4219762.0 gal
